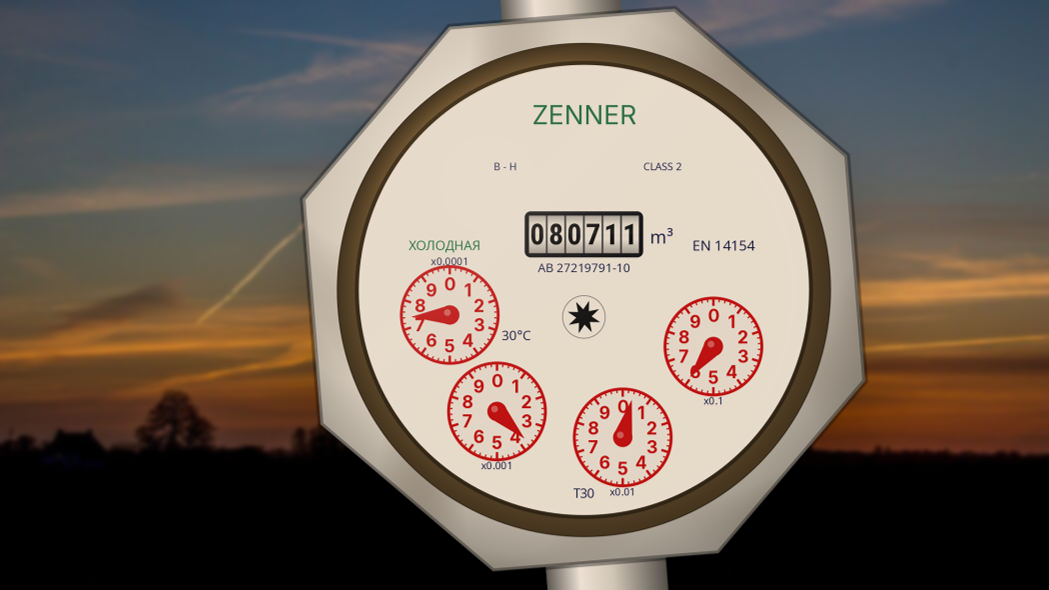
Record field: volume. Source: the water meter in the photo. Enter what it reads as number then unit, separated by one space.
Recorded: 80711.6037 m³
